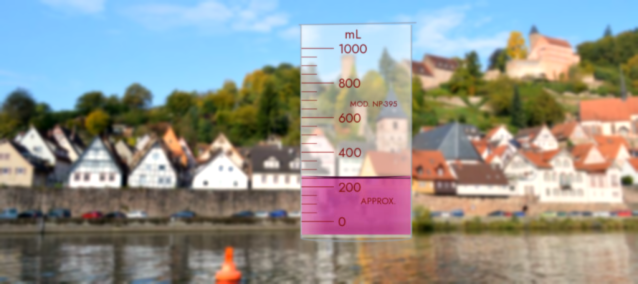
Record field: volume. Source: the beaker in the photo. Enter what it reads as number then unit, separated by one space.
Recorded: 250 mL
